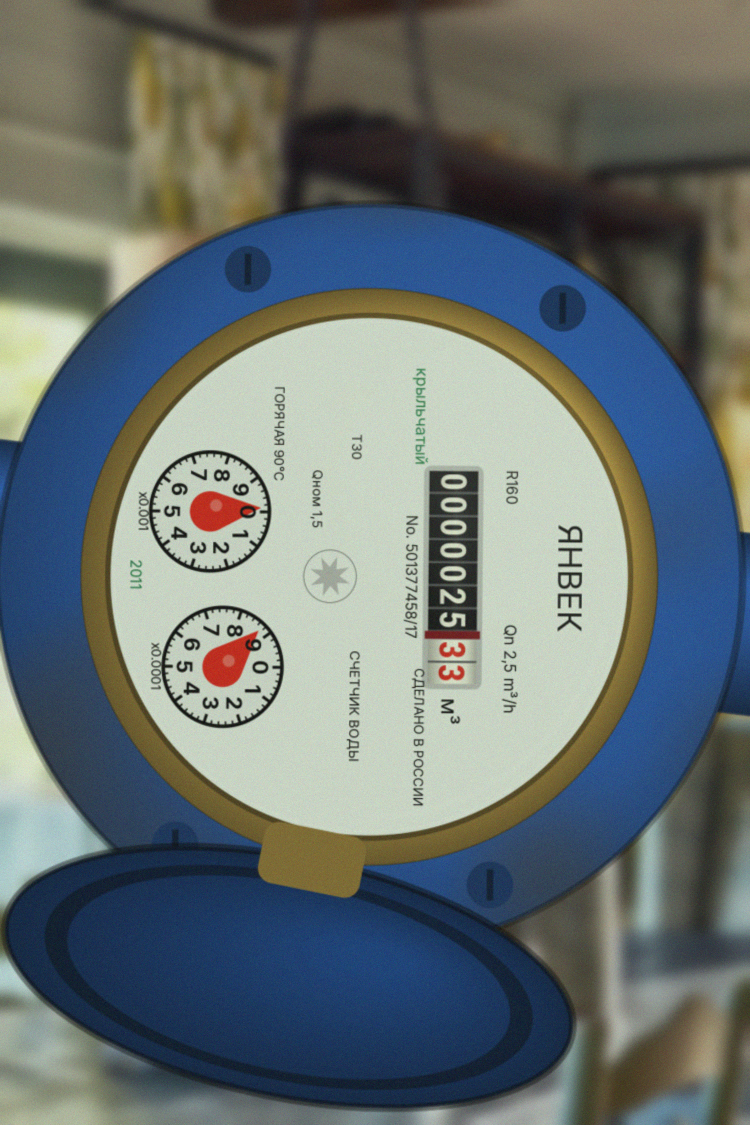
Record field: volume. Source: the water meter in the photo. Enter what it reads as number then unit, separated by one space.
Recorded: 25.3298 m³
